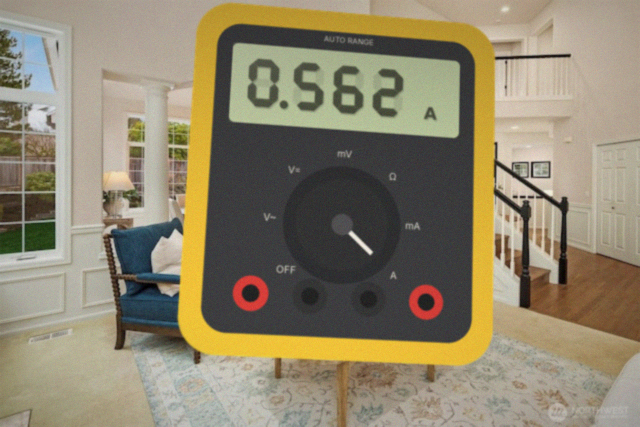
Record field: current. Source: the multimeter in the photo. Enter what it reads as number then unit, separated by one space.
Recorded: 0.562 A
